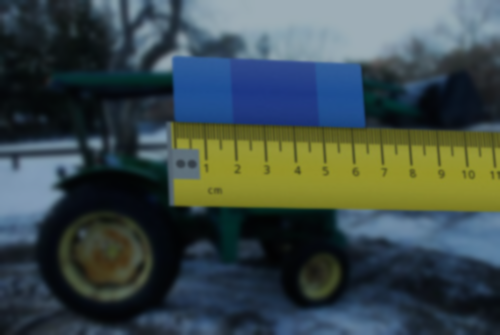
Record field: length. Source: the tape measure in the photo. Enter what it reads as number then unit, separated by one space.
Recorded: 6.5 cm
